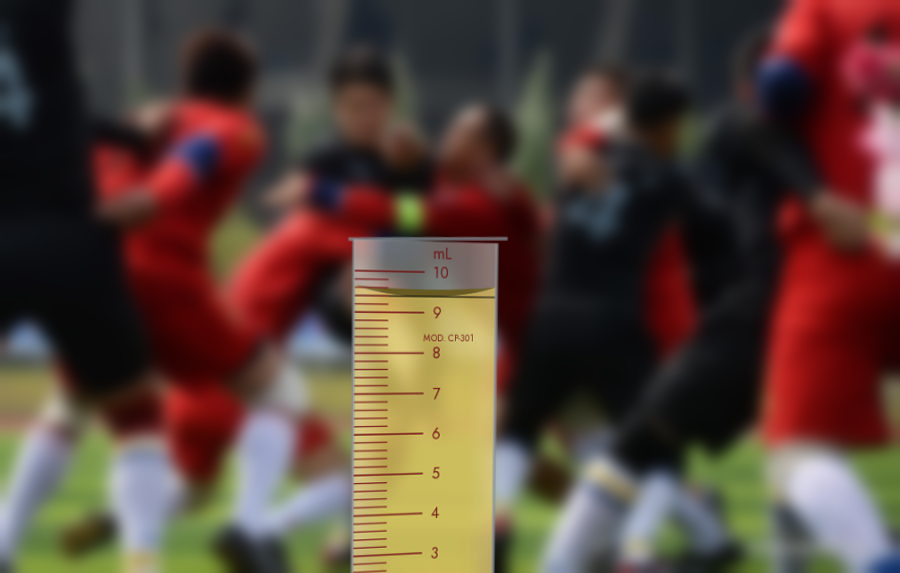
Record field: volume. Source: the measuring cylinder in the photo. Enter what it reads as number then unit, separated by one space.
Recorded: 9.4 mL
